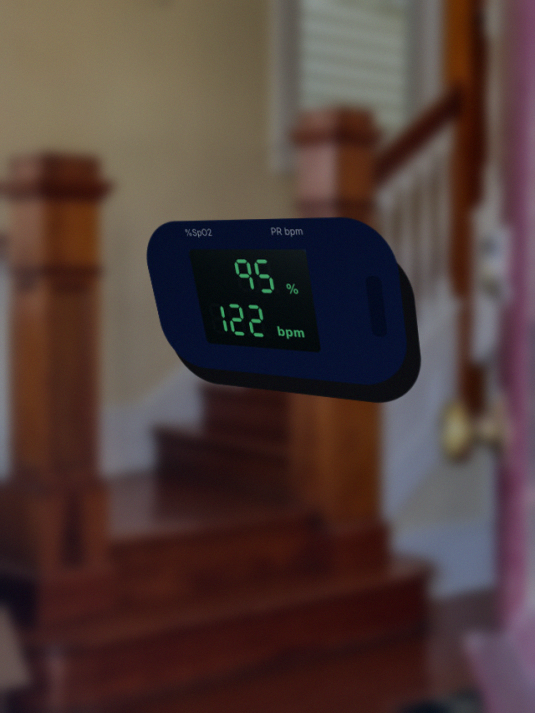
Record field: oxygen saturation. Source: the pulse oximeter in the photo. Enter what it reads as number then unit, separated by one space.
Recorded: 95 %
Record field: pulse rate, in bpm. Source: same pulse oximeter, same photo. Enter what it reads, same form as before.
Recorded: 122 bpm
